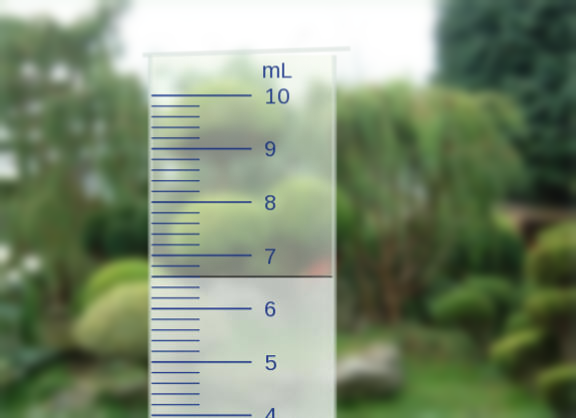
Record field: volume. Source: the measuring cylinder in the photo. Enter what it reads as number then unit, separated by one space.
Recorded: 6.6 mL
